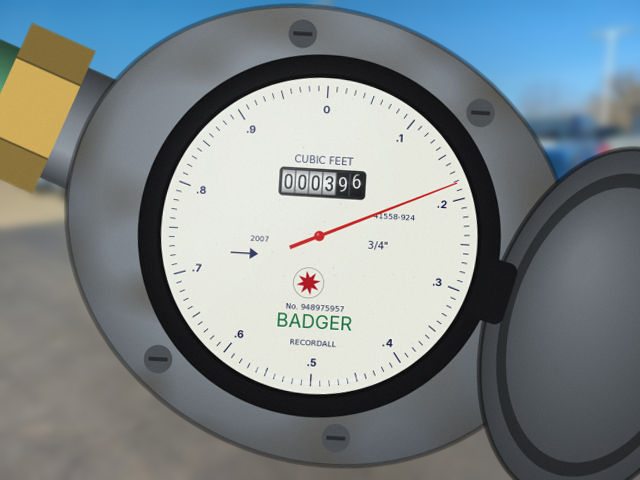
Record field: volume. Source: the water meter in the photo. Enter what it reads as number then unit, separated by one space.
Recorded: 396.18 ft³
